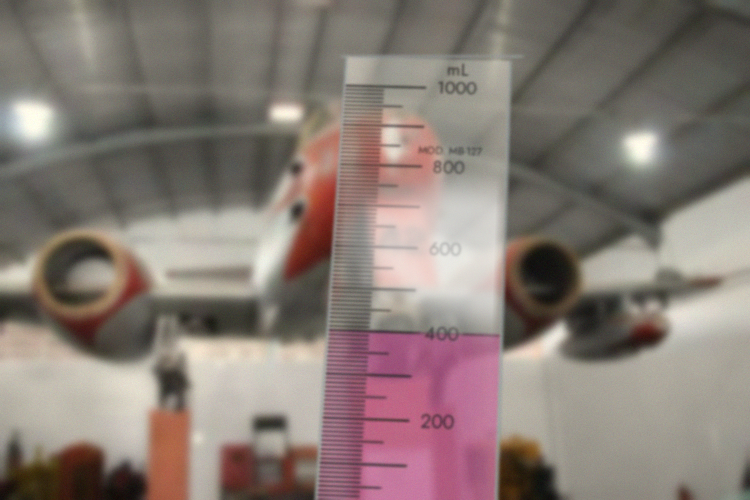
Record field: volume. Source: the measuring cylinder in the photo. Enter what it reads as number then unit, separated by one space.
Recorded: 400 mL
